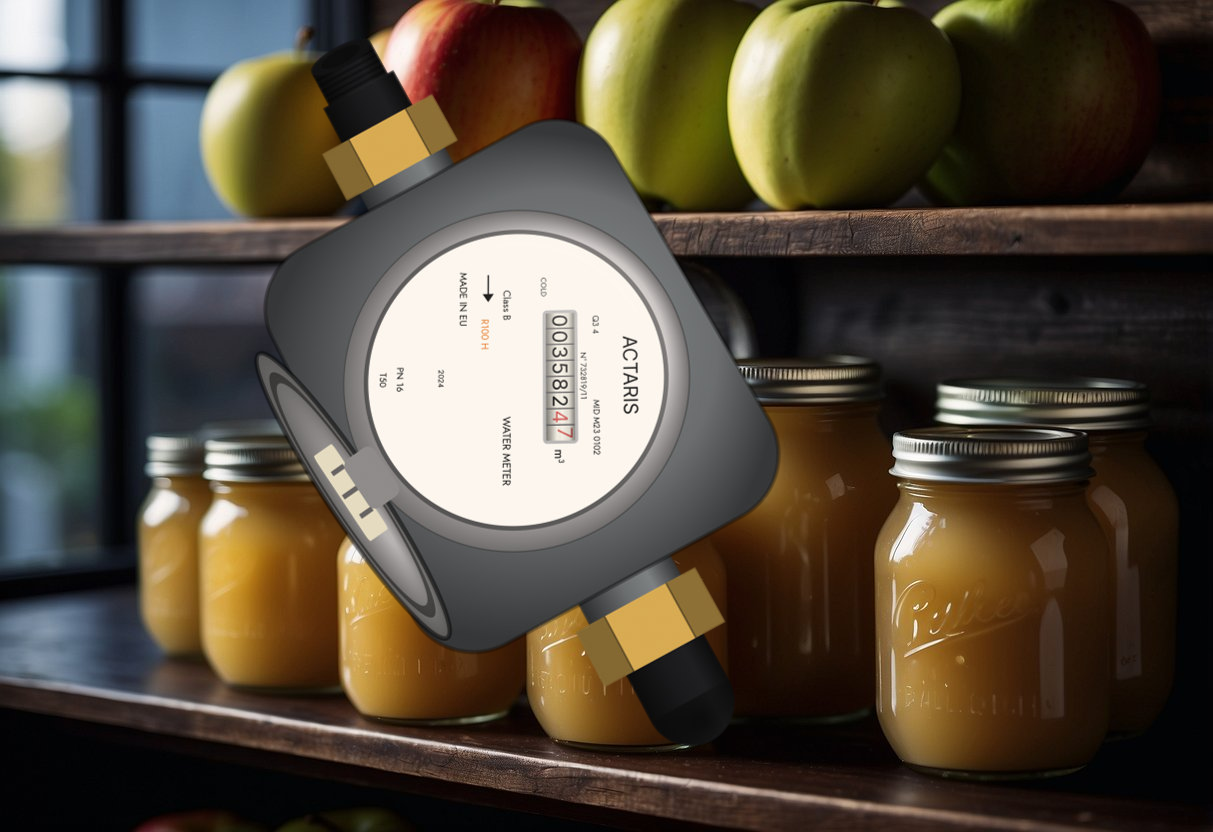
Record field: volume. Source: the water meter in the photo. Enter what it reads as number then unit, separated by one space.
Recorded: 3582.47 m³
